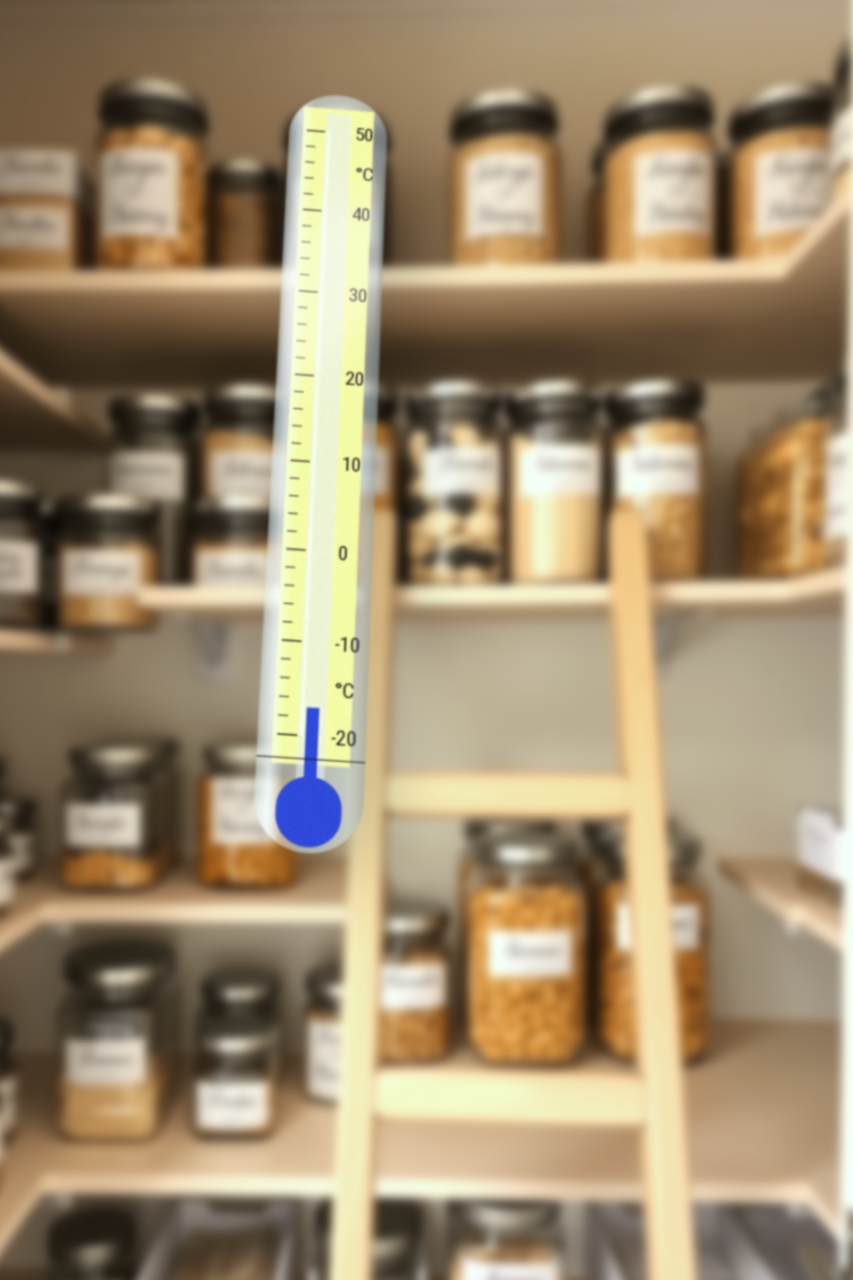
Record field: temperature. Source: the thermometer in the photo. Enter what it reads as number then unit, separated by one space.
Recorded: -17 °C
